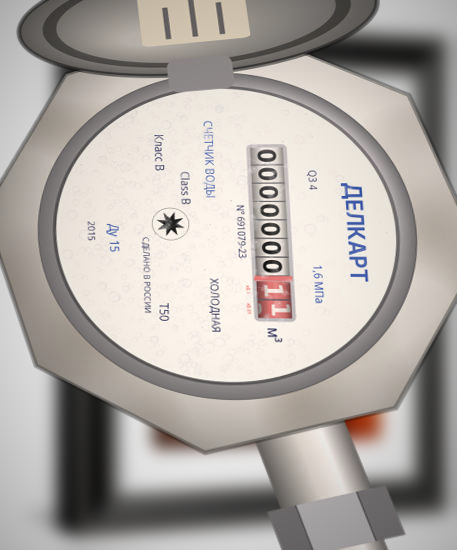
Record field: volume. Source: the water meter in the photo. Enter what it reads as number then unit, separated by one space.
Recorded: 0.11 m³
